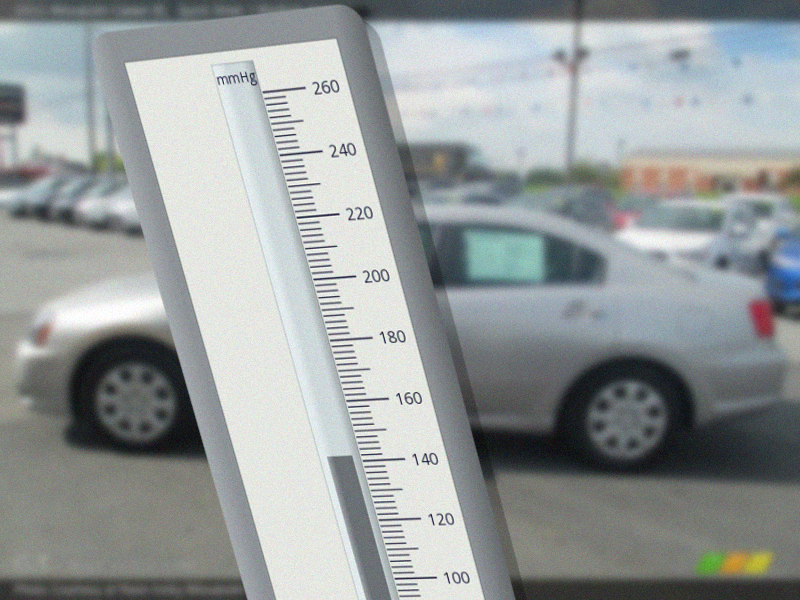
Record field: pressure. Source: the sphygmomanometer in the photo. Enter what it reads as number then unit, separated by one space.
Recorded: 142 mmHg
